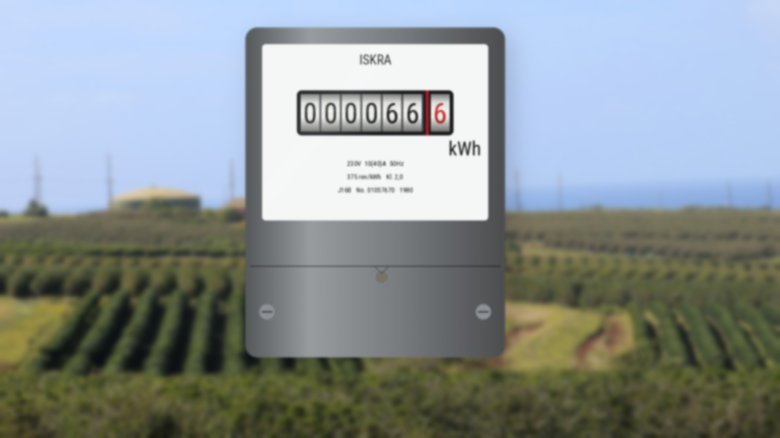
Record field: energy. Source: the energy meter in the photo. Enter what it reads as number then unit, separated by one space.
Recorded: 66.6 kWh
